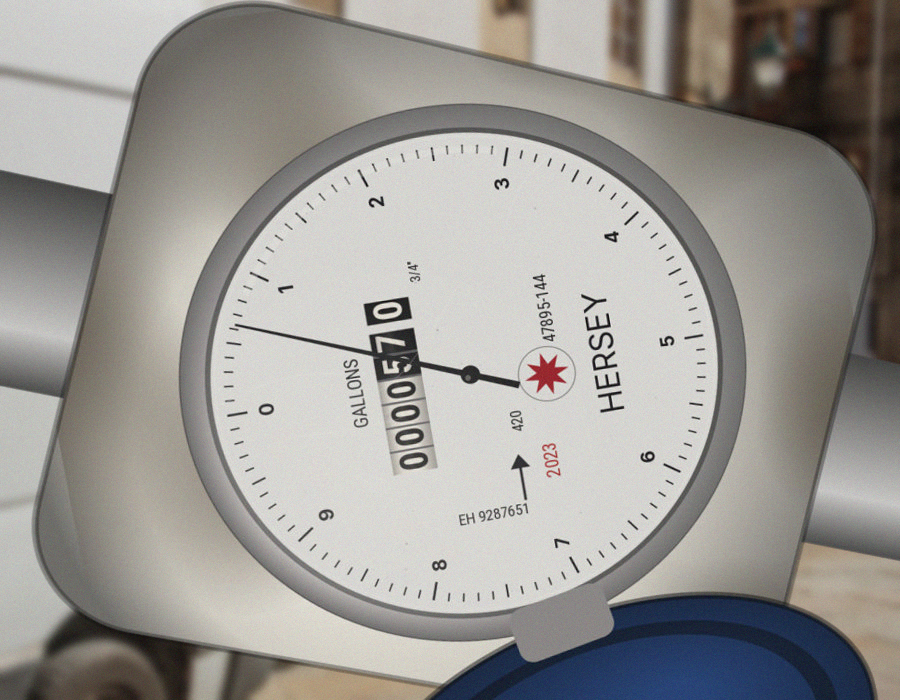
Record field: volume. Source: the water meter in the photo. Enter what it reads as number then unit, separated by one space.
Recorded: 570.6 gal
